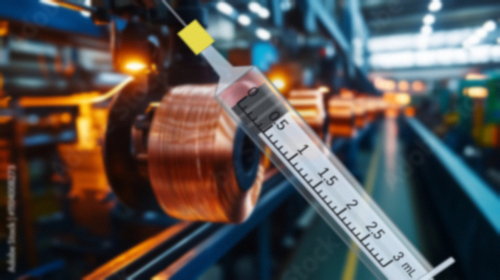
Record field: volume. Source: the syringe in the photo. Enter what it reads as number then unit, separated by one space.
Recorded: 0 mL
